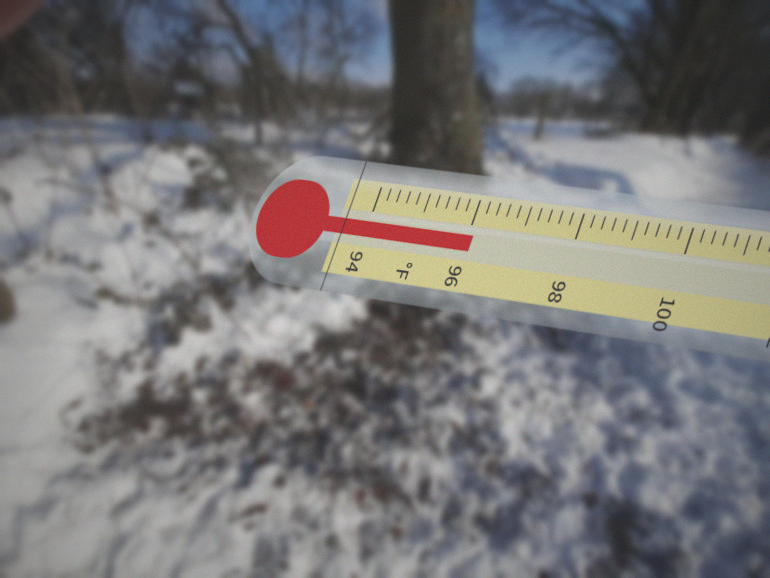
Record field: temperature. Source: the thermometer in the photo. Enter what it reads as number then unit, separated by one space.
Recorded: 96.1 °F
